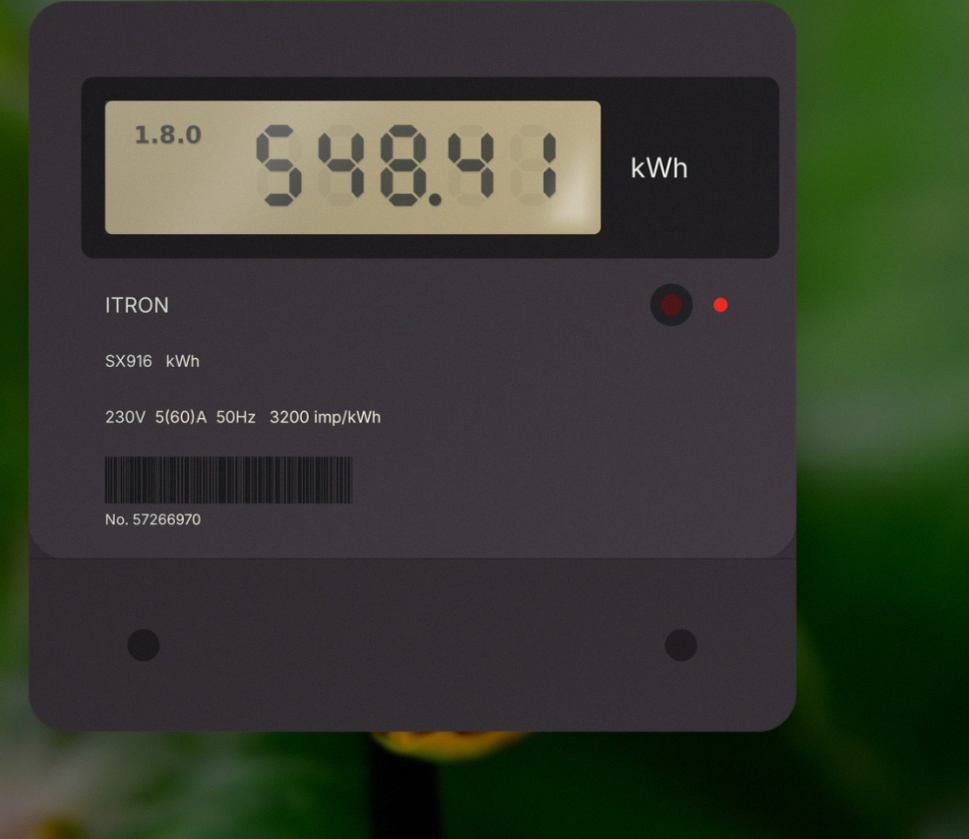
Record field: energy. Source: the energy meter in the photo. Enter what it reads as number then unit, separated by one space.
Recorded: 548.41 kWh
